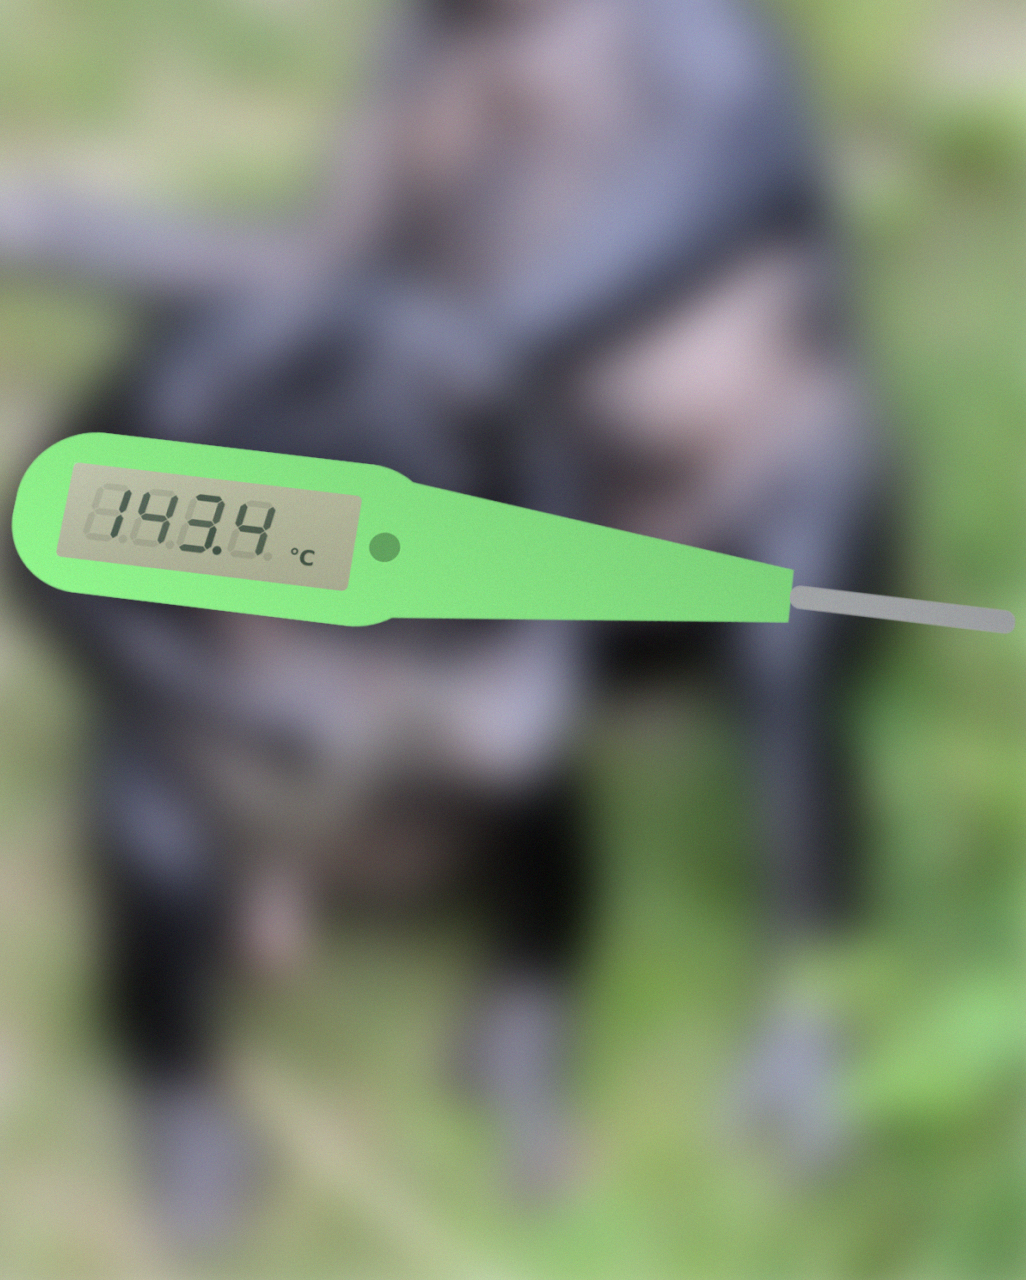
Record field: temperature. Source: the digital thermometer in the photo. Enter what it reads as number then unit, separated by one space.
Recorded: 143.4 °C
